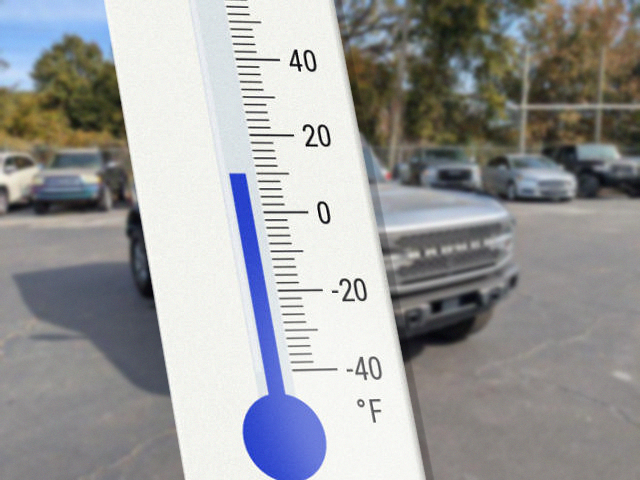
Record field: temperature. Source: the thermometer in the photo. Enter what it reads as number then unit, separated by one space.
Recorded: 10 °F
